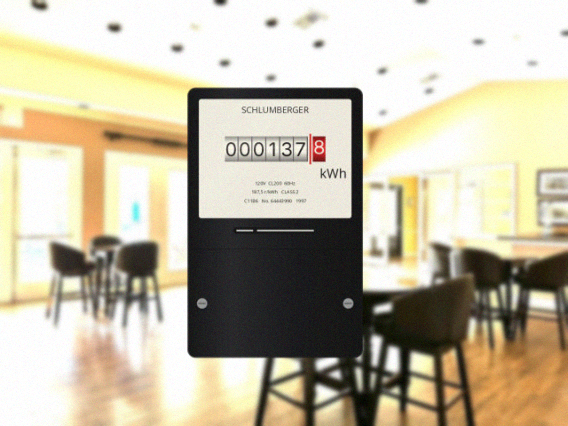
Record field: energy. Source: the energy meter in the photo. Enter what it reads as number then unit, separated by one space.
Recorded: 137.8 kWh
